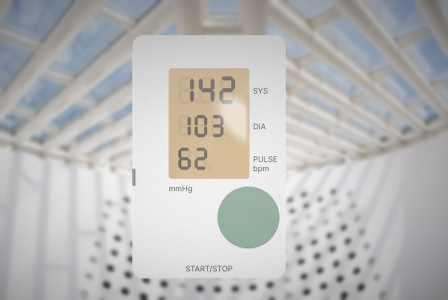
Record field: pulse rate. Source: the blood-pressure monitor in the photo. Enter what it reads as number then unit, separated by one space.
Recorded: 62 bpm
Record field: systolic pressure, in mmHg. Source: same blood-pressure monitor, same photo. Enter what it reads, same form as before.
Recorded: 142 mmHg
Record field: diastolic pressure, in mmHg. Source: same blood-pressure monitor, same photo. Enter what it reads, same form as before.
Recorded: 103 mmHg
